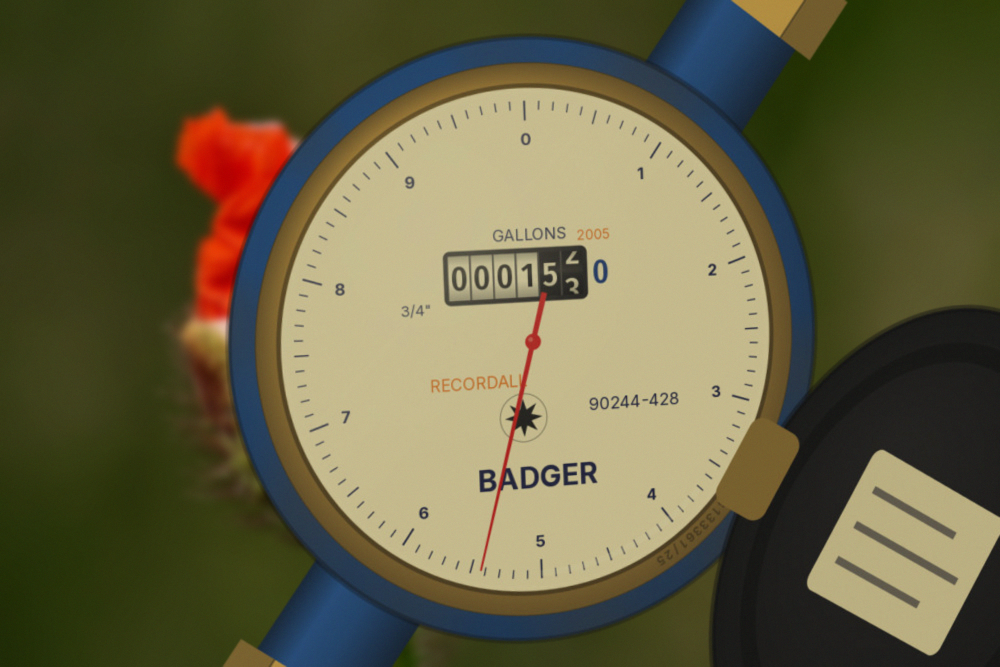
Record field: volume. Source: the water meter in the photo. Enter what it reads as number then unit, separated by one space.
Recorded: 1525.4 gal
